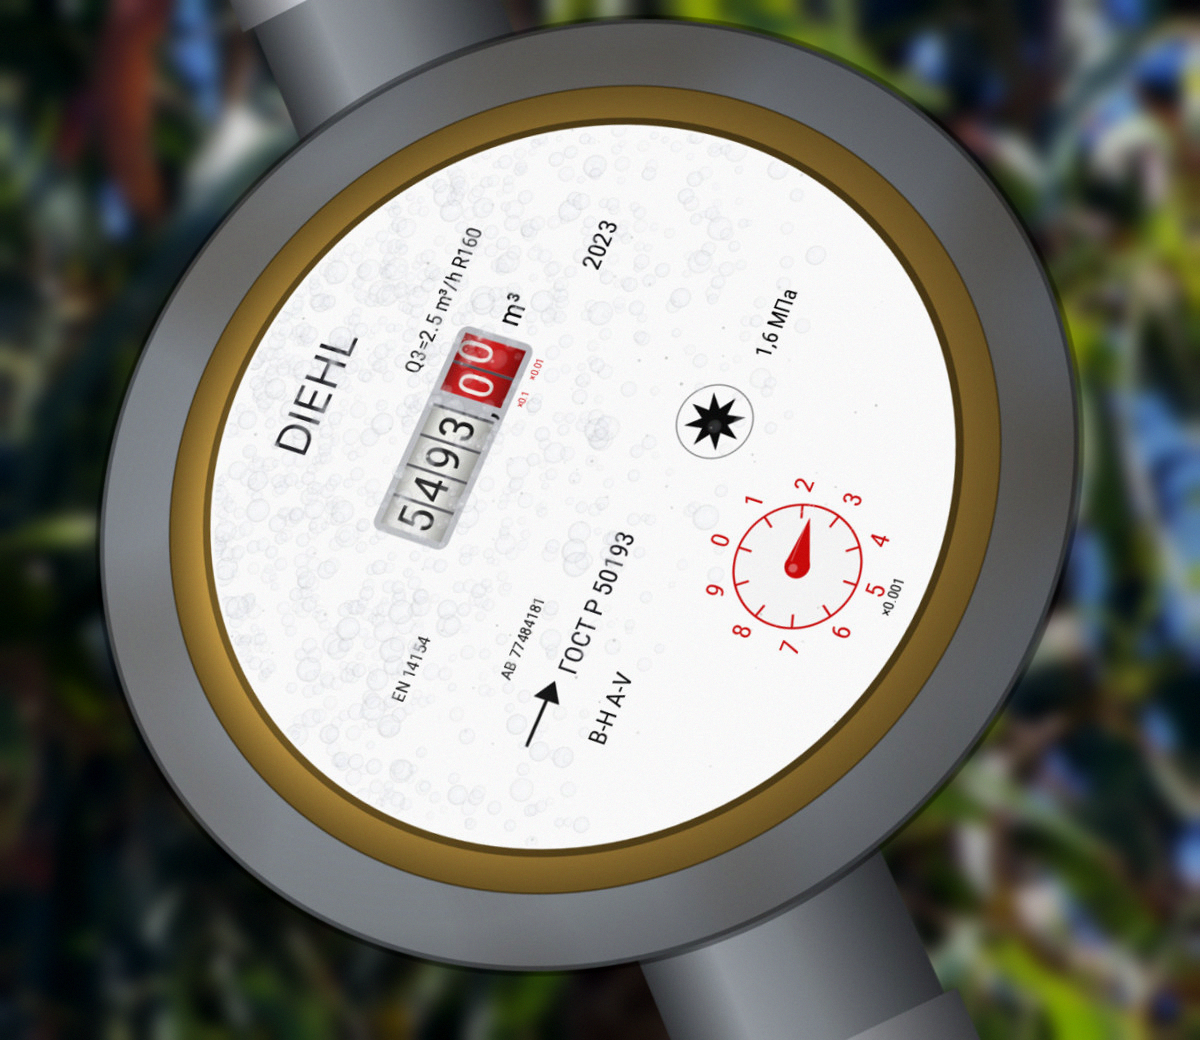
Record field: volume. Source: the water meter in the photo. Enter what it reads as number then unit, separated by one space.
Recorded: 5493.002 m³
